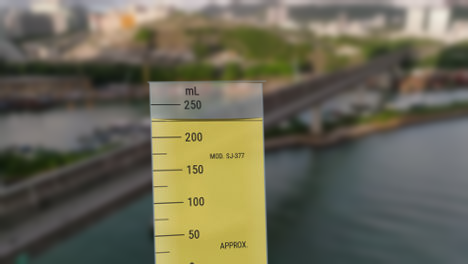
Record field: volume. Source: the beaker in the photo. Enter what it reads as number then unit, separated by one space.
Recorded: 225 mL
